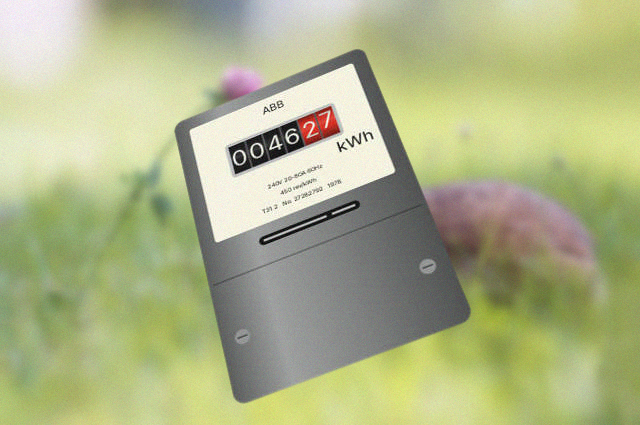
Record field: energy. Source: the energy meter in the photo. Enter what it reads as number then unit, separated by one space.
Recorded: 46.27 kWh
